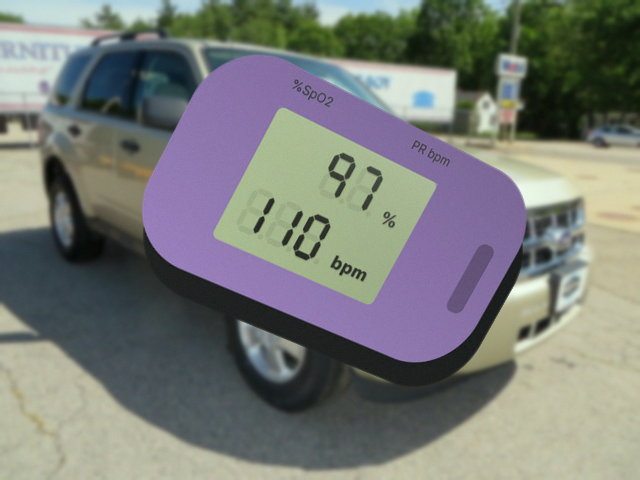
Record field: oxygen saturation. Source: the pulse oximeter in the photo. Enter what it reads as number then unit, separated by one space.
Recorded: 97 %
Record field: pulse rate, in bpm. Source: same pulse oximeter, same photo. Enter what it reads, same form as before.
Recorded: 110 bpm
